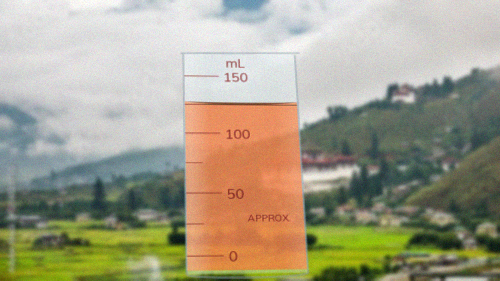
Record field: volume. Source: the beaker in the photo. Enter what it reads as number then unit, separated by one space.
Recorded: 125 mL
